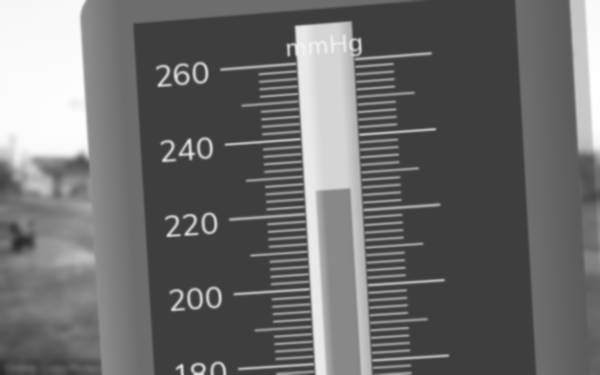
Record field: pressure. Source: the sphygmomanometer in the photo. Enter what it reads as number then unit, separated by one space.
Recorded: 226 mmHg
